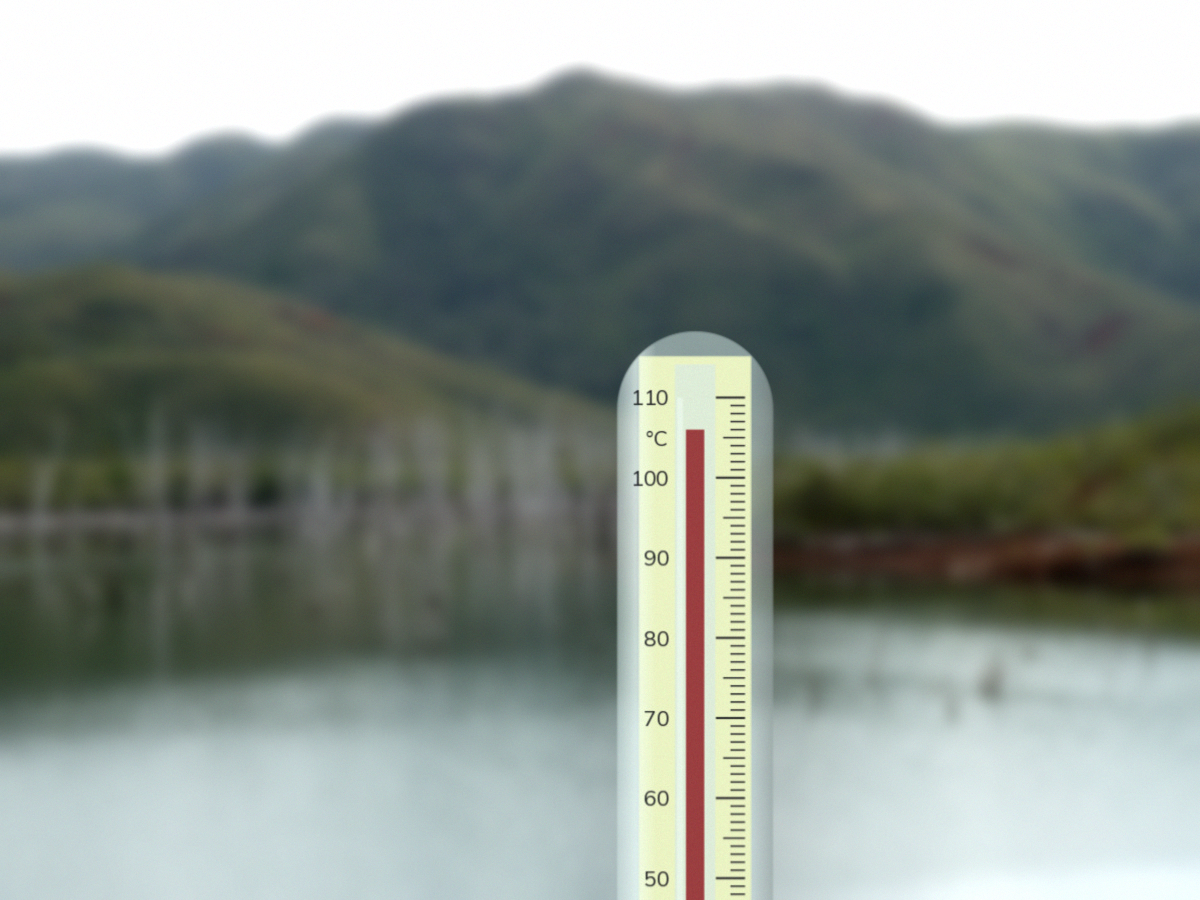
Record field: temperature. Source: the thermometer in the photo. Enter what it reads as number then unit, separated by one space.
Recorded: 106 °C
